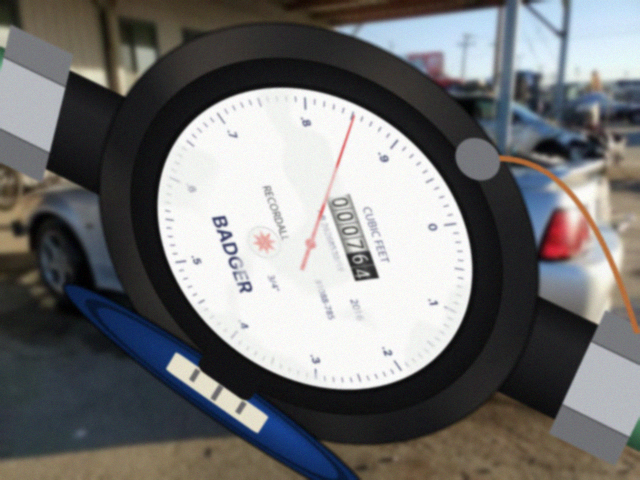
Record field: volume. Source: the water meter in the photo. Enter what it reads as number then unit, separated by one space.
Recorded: 763.85 ft³
